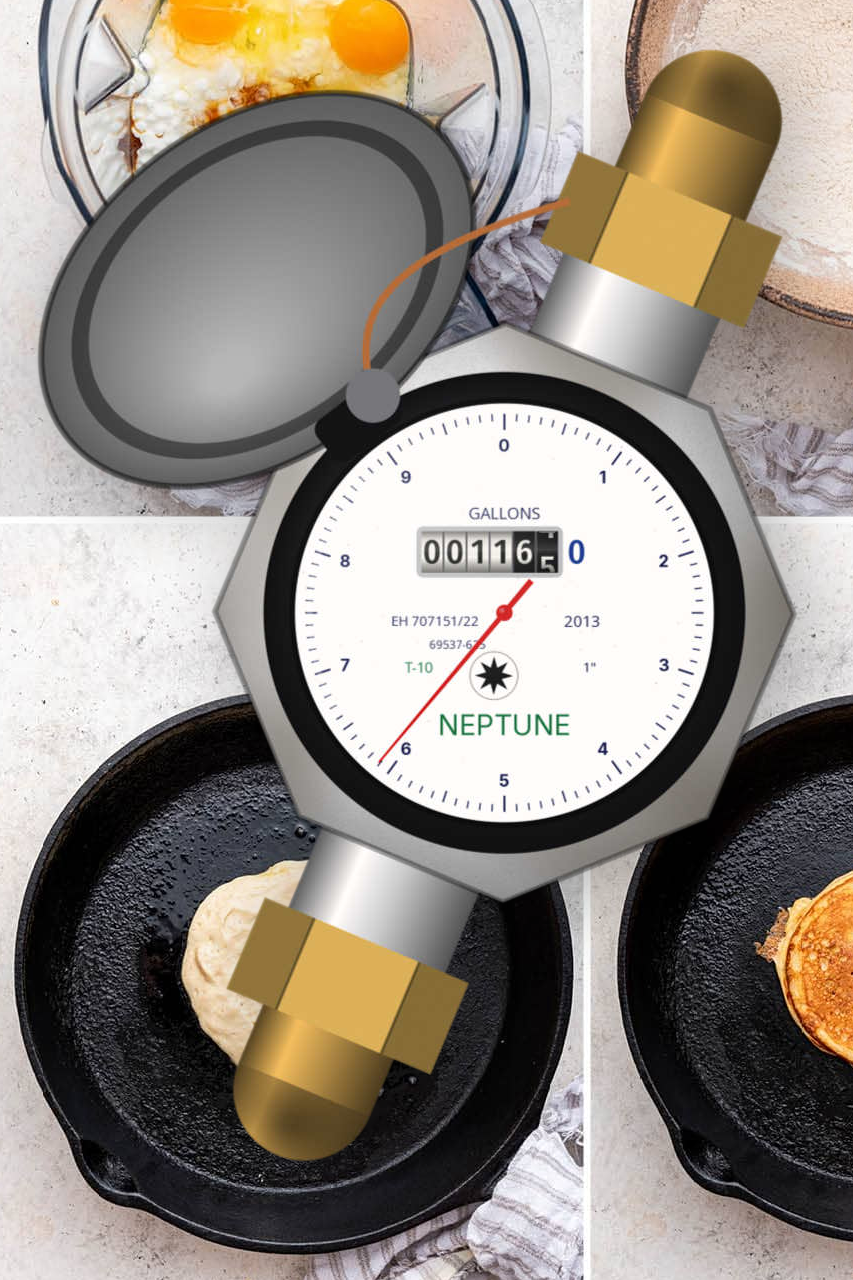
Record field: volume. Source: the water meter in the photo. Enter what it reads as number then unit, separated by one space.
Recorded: 11646.1 gal
